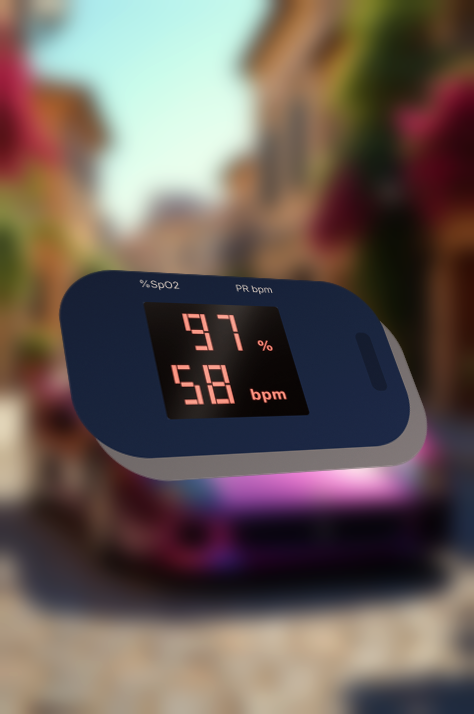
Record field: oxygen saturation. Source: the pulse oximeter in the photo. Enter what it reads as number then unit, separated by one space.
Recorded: 97 %
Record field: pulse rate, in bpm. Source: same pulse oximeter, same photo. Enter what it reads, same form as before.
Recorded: 58 bpm
